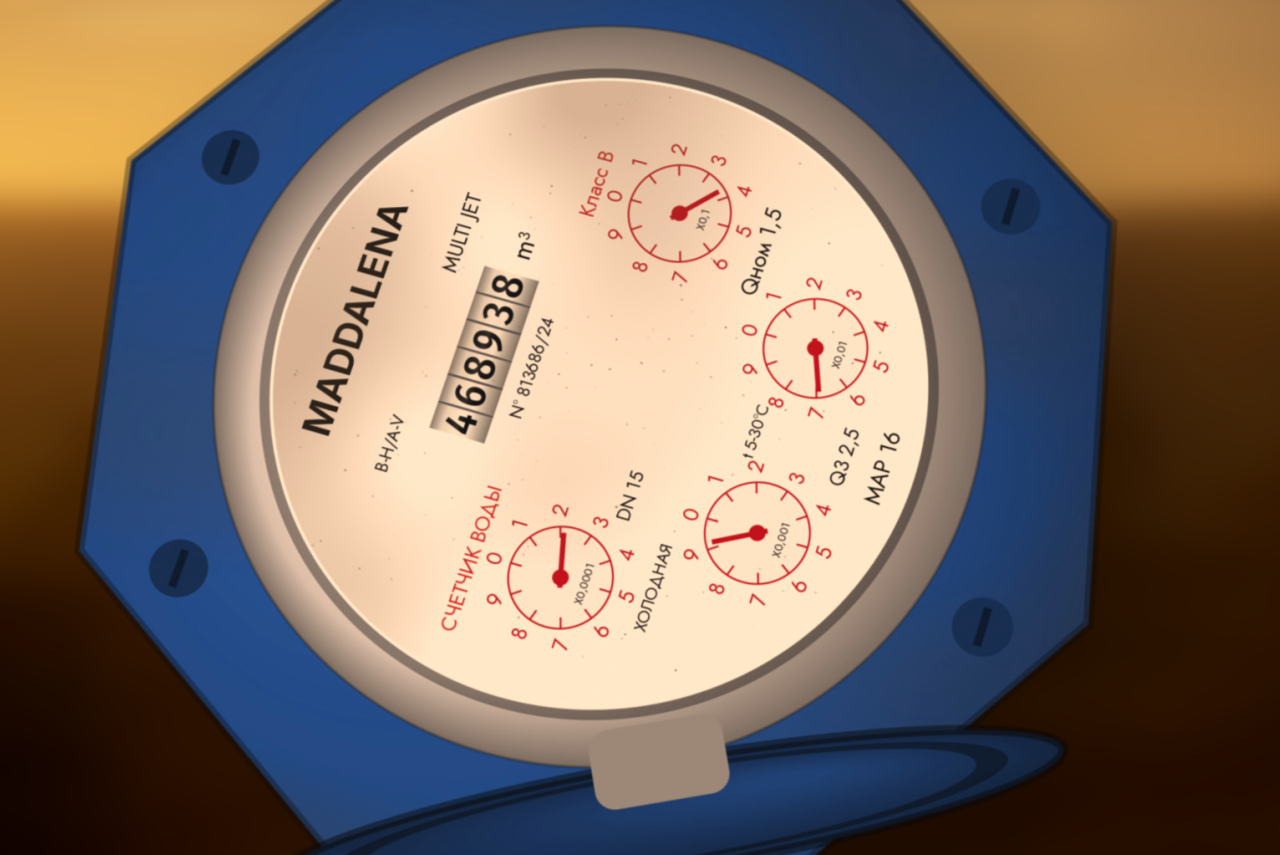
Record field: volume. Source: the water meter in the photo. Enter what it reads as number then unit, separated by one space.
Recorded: 468938.3692 m³
